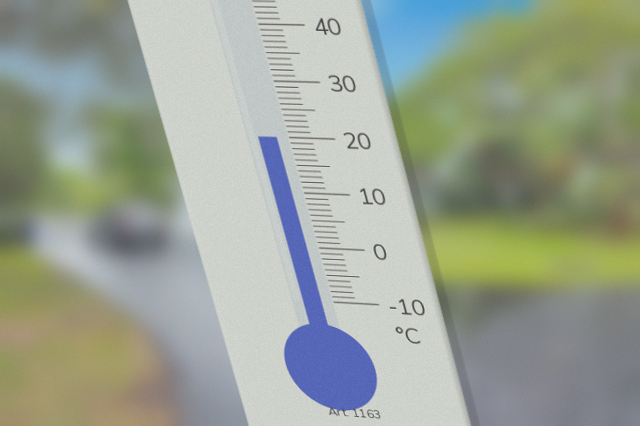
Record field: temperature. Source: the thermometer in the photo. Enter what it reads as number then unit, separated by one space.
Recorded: 20 °C
